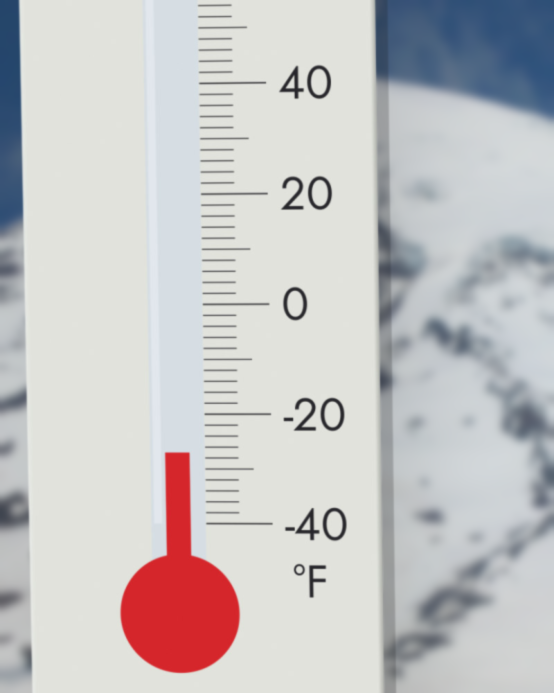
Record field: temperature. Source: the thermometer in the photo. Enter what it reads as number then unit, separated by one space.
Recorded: -27 °F
